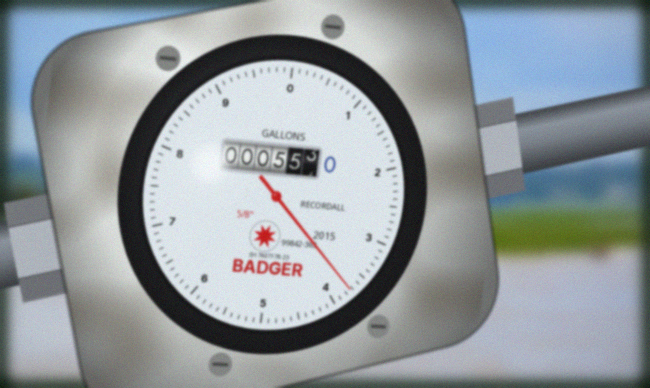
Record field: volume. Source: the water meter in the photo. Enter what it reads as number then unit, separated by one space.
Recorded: 5533.7 gal
